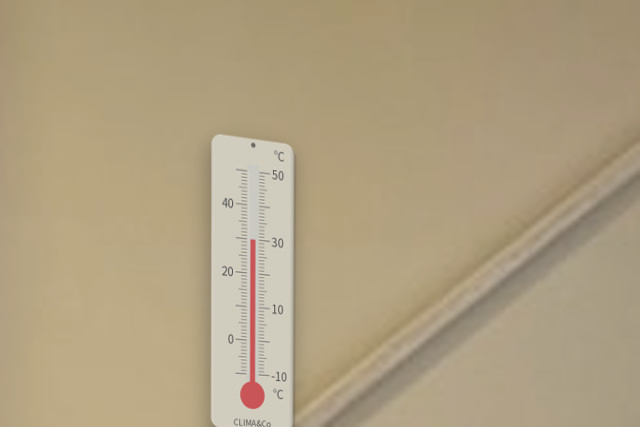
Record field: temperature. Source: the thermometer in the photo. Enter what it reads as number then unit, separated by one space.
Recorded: 30 °C
